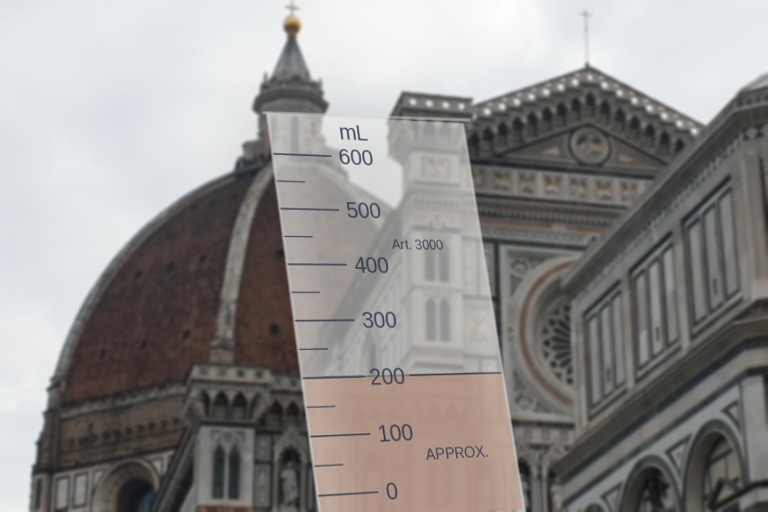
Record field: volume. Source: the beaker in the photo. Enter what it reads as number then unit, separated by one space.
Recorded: 200 mL
